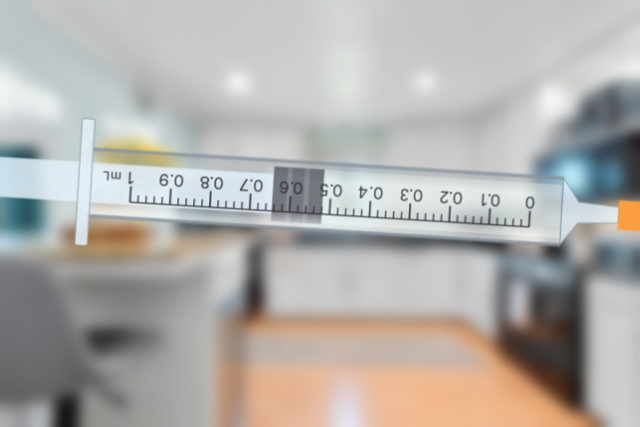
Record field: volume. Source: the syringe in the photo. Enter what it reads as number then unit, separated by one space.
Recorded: 0.52 mL
